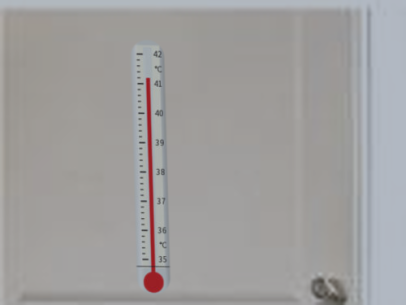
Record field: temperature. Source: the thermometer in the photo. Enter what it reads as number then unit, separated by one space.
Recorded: 41.2 °C
